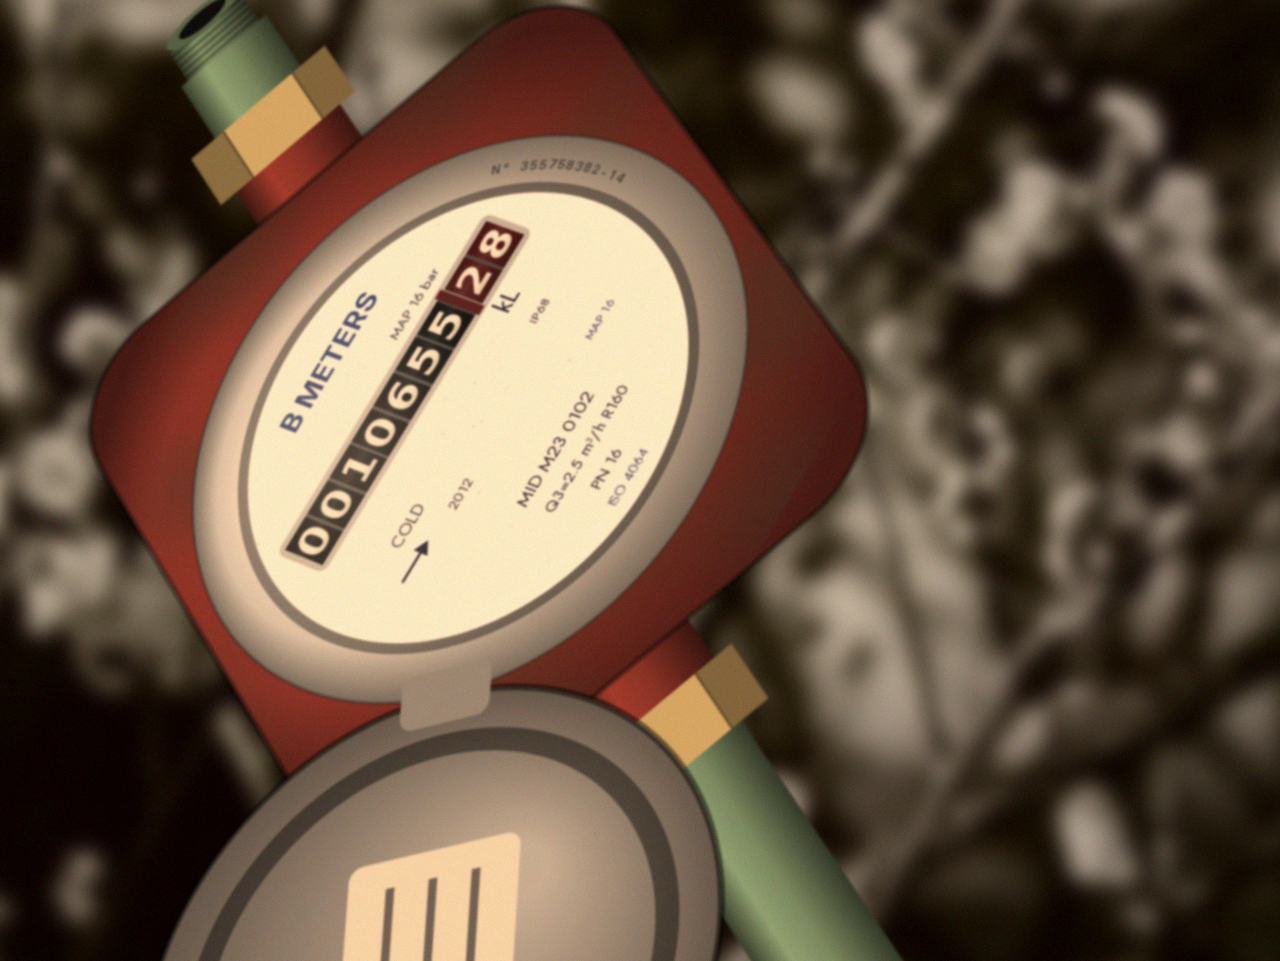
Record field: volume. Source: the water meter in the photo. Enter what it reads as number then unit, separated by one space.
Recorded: 10655.28 kL
